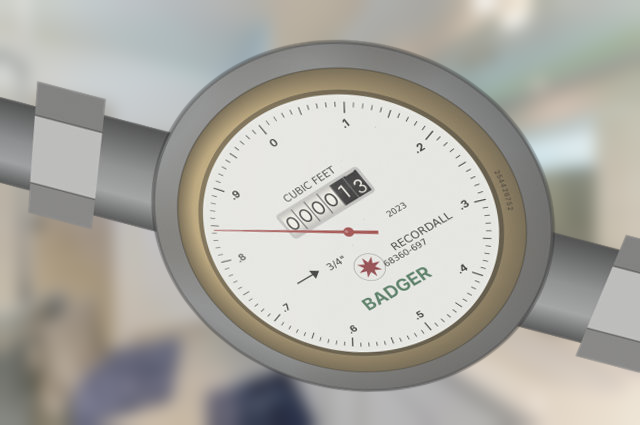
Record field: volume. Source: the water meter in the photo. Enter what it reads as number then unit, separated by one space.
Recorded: 12.84 ft³
